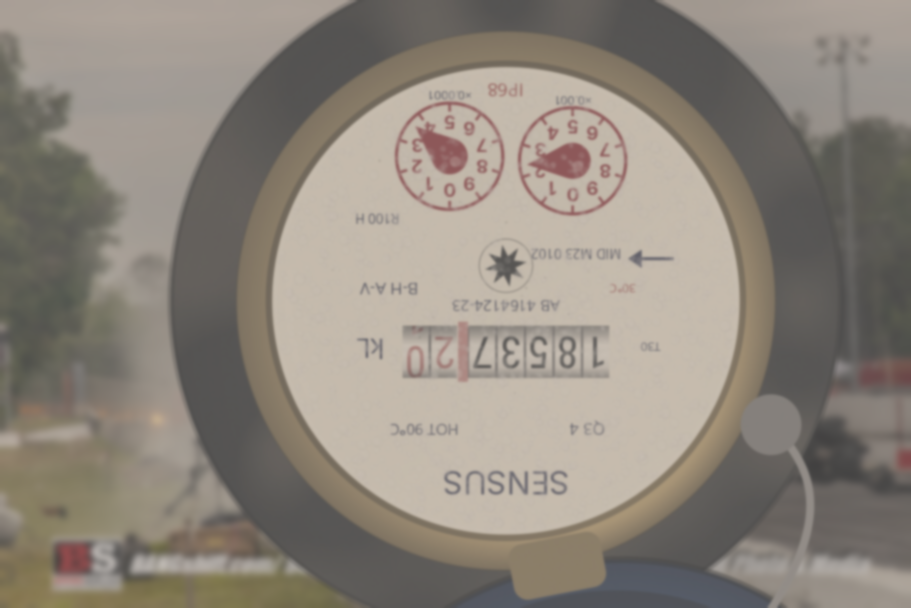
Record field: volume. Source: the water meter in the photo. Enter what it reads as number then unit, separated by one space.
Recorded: 18537.2023 kL
